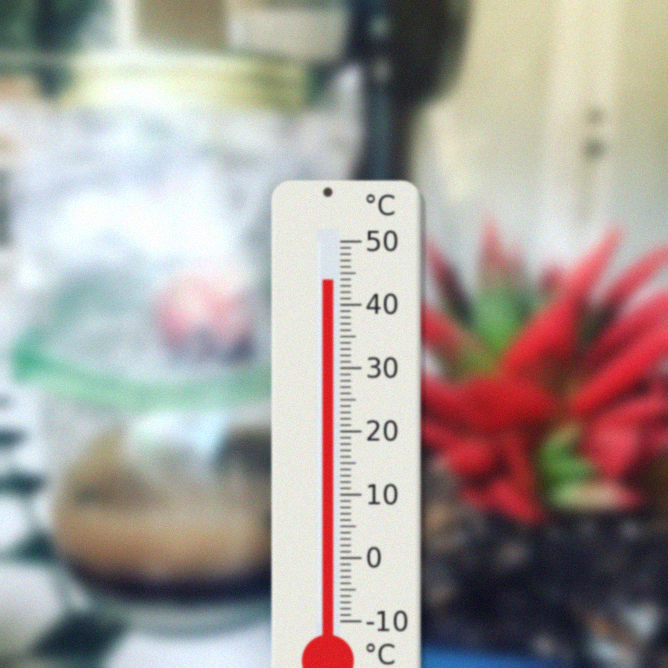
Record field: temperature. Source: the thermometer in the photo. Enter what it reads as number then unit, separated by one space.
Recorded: 44 °C
